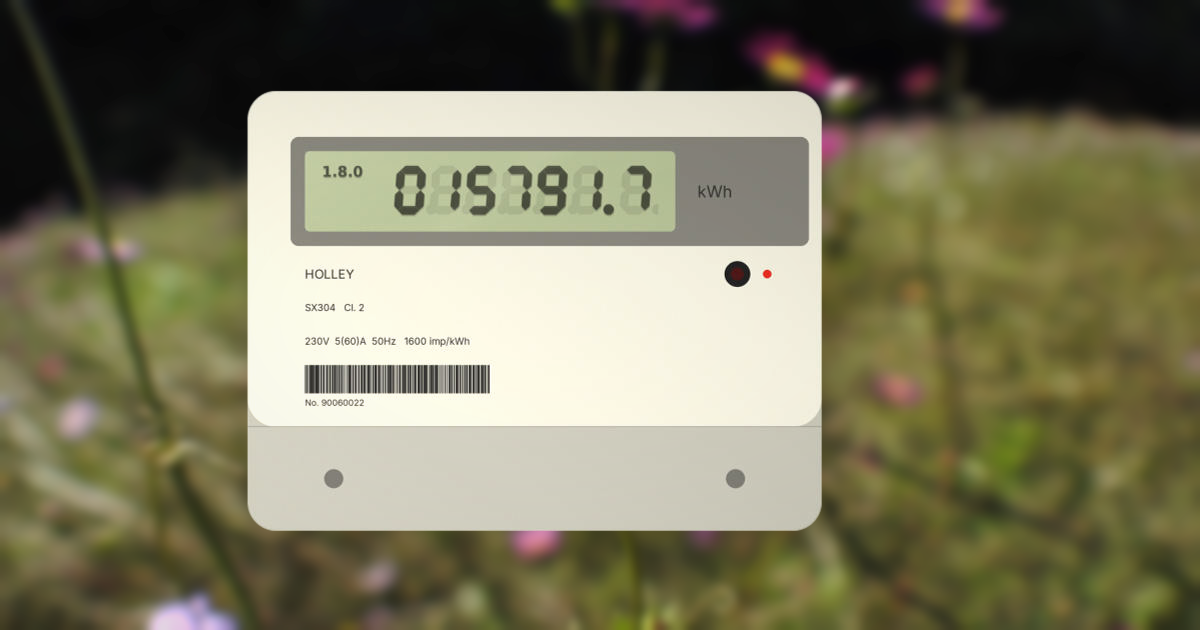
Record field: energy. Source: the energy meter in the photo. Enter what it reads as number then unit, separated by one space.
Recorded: 15791.7 kWh
